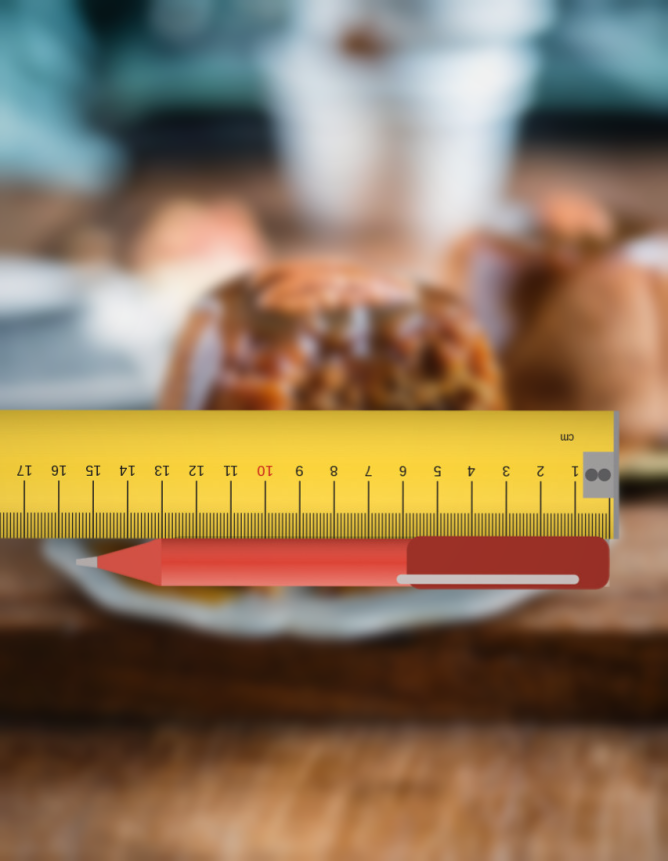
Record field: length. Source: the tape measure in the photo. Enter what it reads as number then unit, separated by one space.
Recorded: 15.5 cm
